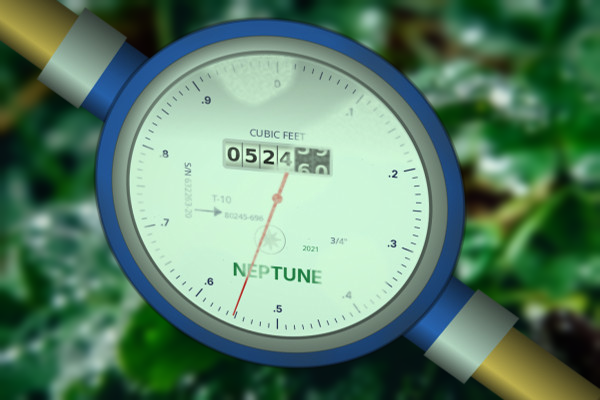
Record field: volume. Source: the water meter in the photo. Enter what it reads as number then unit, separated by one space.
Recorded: 52459.55 ft³
